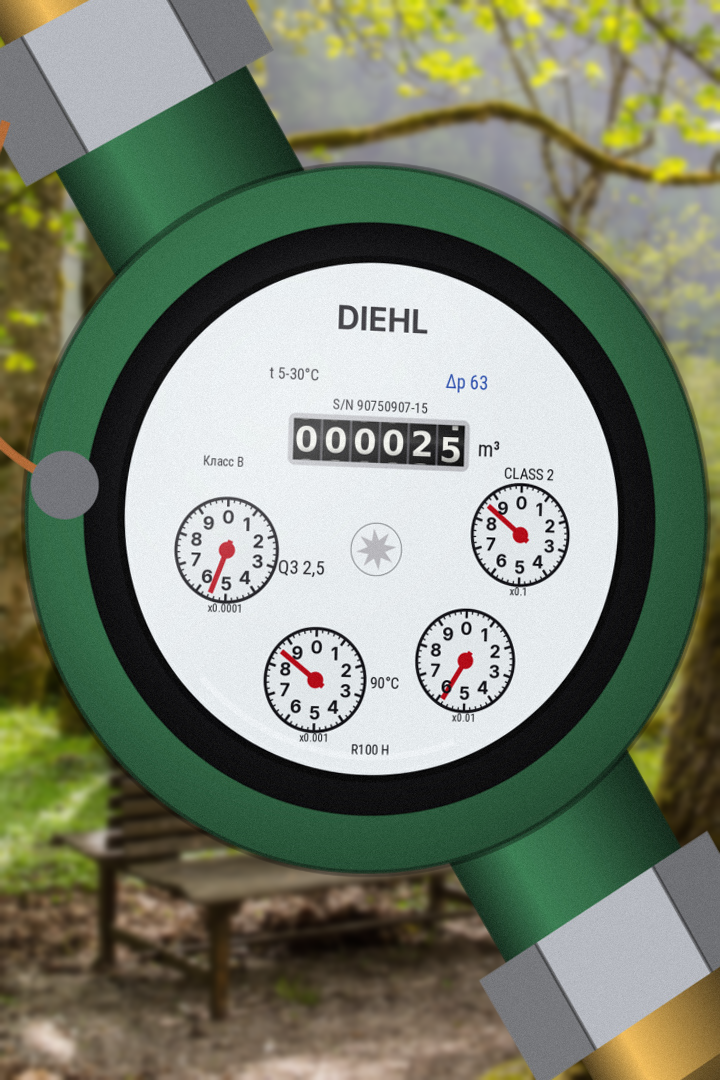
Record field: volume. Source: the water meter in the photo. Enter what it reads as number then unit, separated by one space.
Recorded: 24.8585 m³
